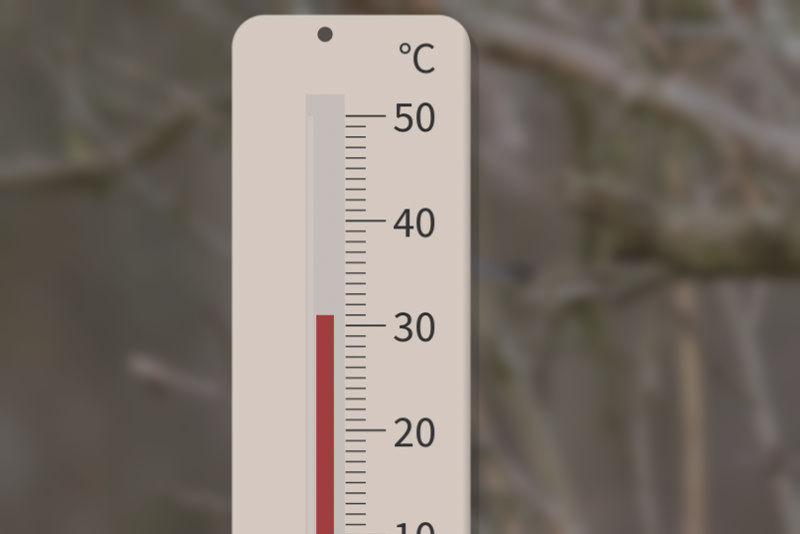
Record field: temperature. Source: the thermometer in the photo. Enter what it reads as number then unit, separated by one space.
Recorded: 31 °C
